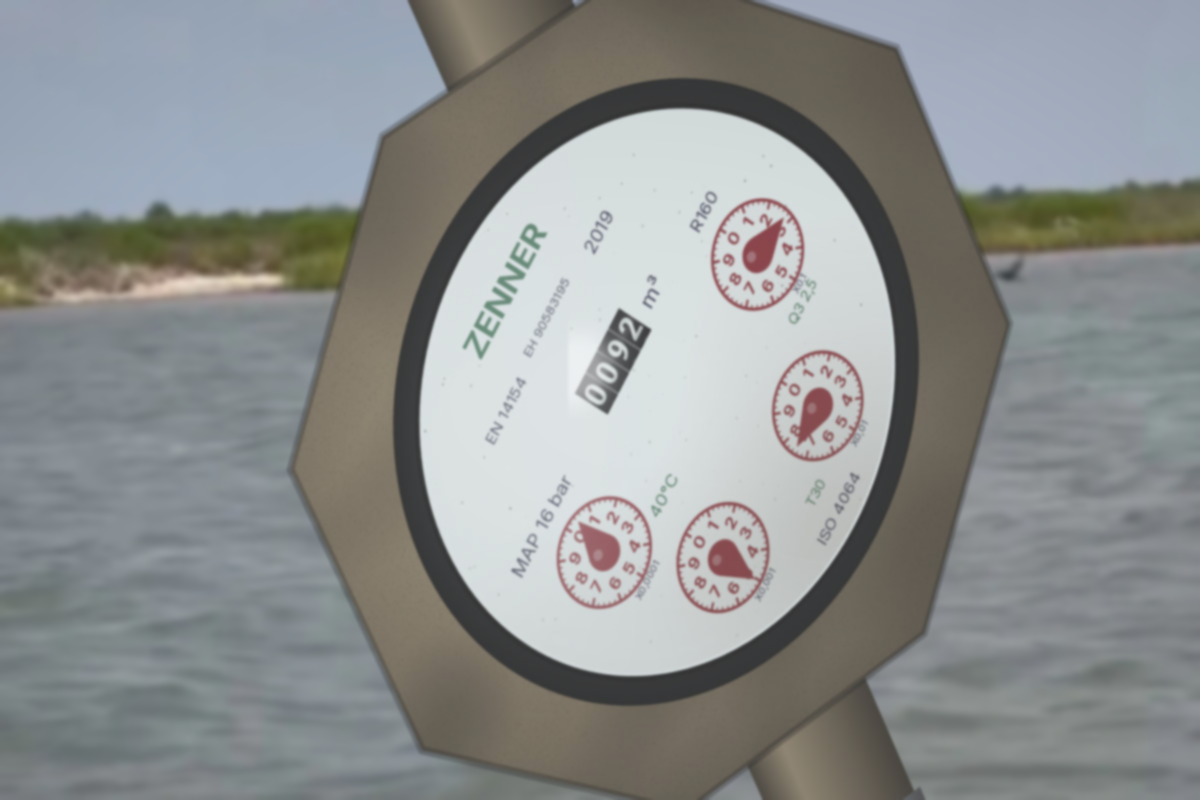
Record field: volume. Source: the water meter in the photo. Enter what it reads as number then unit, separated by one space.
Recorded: 92.2750 m³
